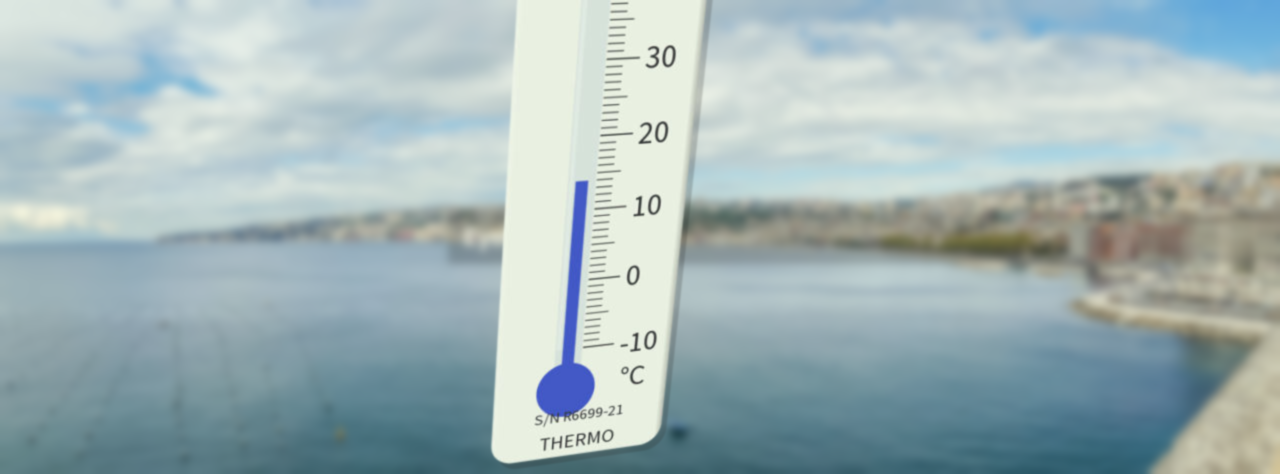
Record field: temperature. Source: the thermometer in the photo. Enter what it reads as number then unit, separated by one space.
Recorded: 14 °C
